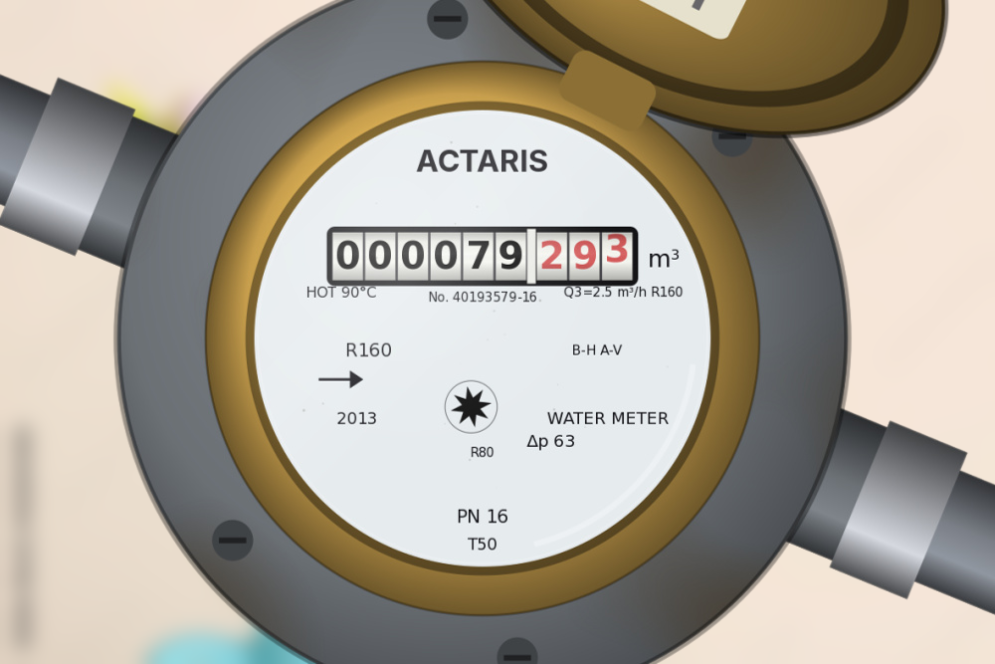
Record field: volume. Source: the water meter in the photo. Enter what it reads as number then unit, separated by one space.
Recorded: 79.293 m³
